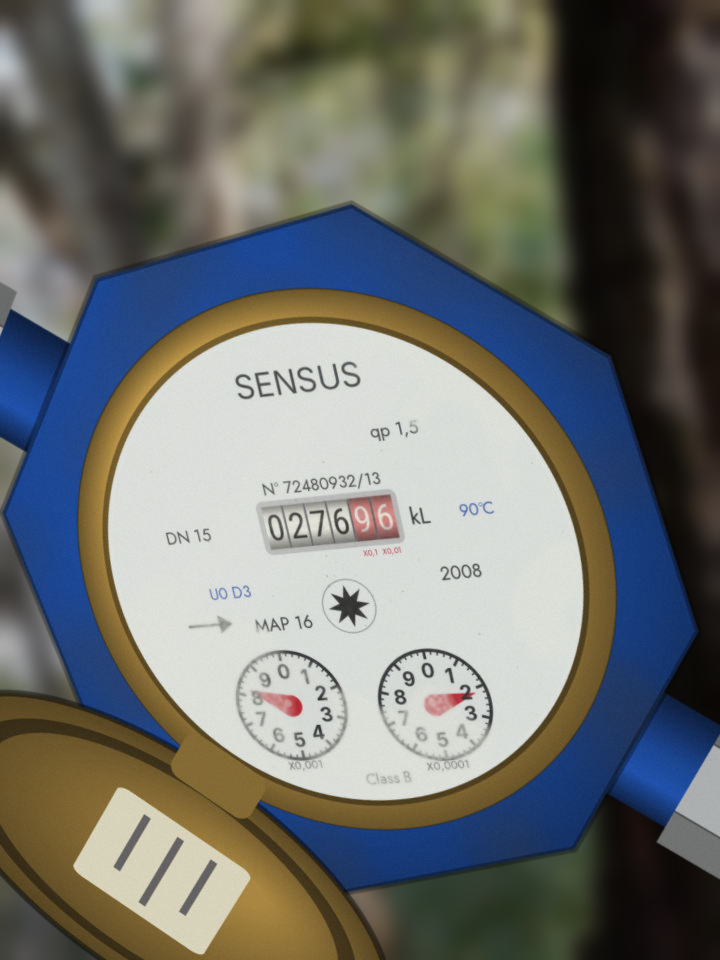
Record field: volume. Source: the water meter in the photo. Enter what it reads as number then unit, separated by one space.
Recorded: 276.9682 kL
